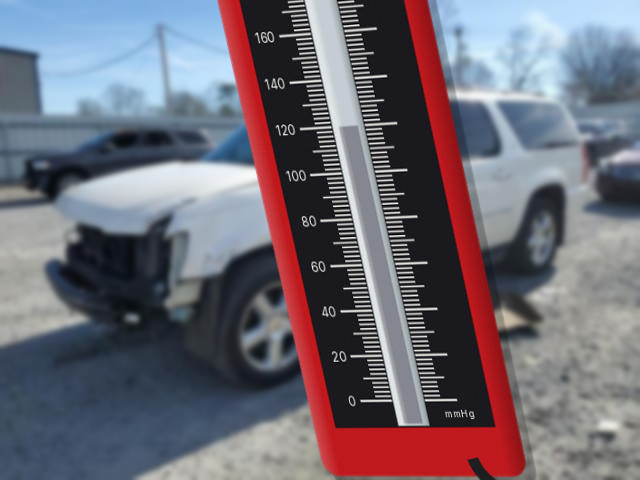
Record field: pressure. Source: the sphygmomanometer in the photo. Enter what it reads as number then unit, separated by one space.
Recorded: 120 mmHg
